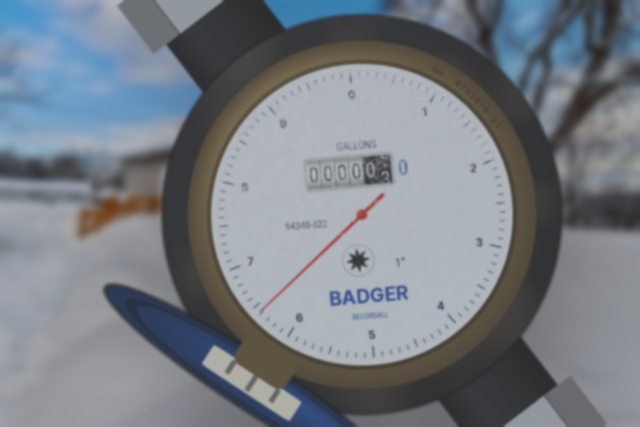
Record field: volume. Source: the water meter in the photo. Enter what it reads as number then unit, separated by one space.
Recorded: 26.4 gal
